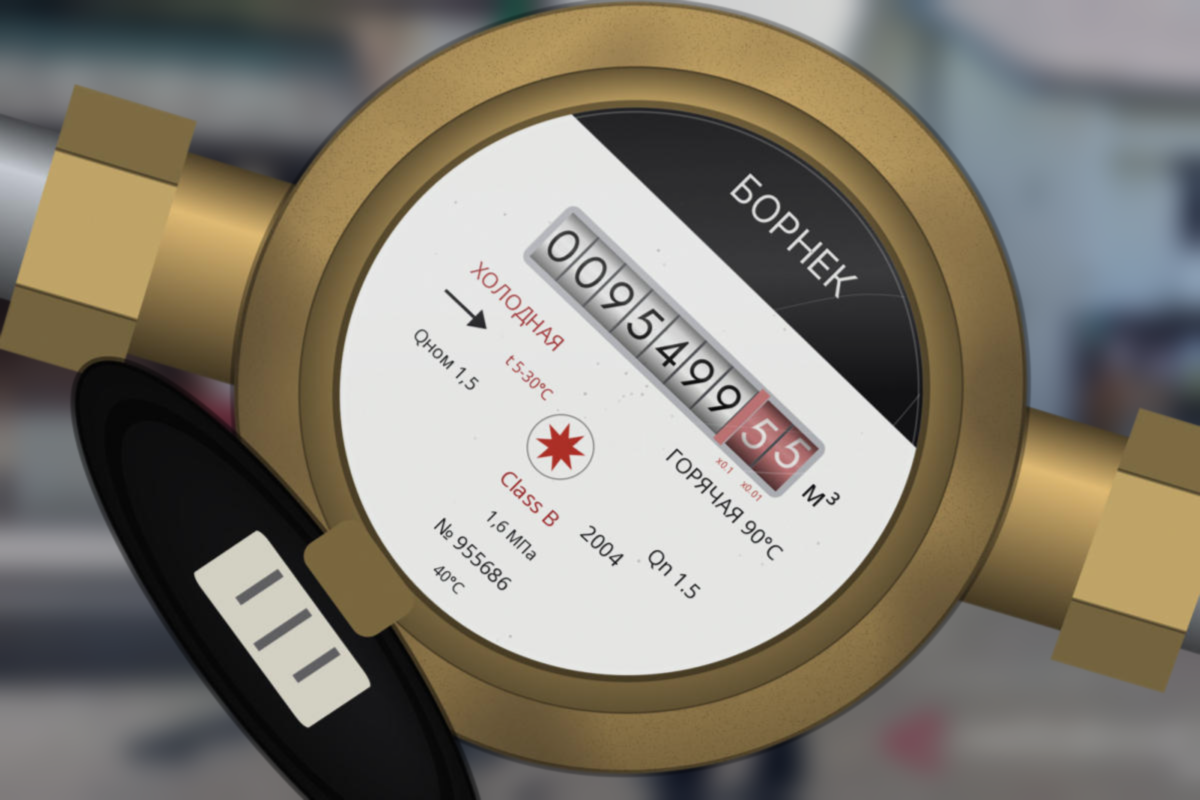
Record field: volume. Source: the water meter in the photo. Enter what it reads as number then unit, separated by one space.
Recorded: 95499.55 m³
